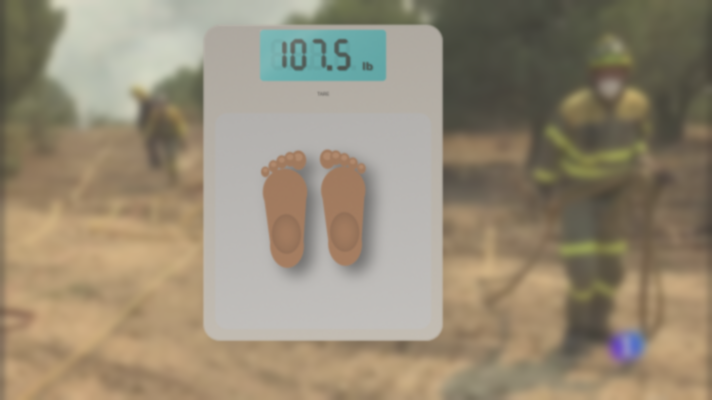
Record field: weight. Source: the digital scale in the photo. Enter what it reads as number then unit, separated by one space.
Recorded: 107.5 lb
